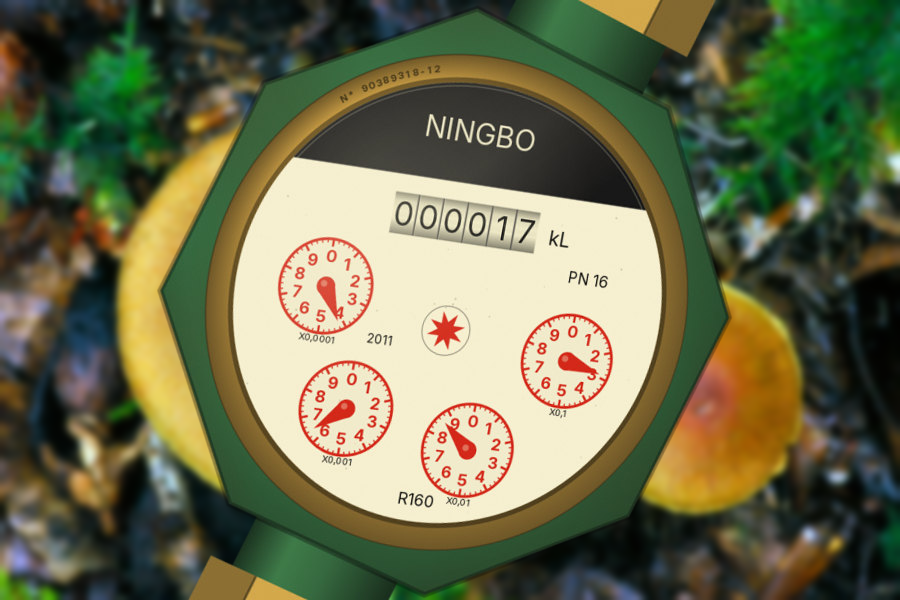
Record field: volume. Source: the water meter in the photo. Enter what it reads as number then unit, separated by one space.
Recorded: 17.2864 kL
